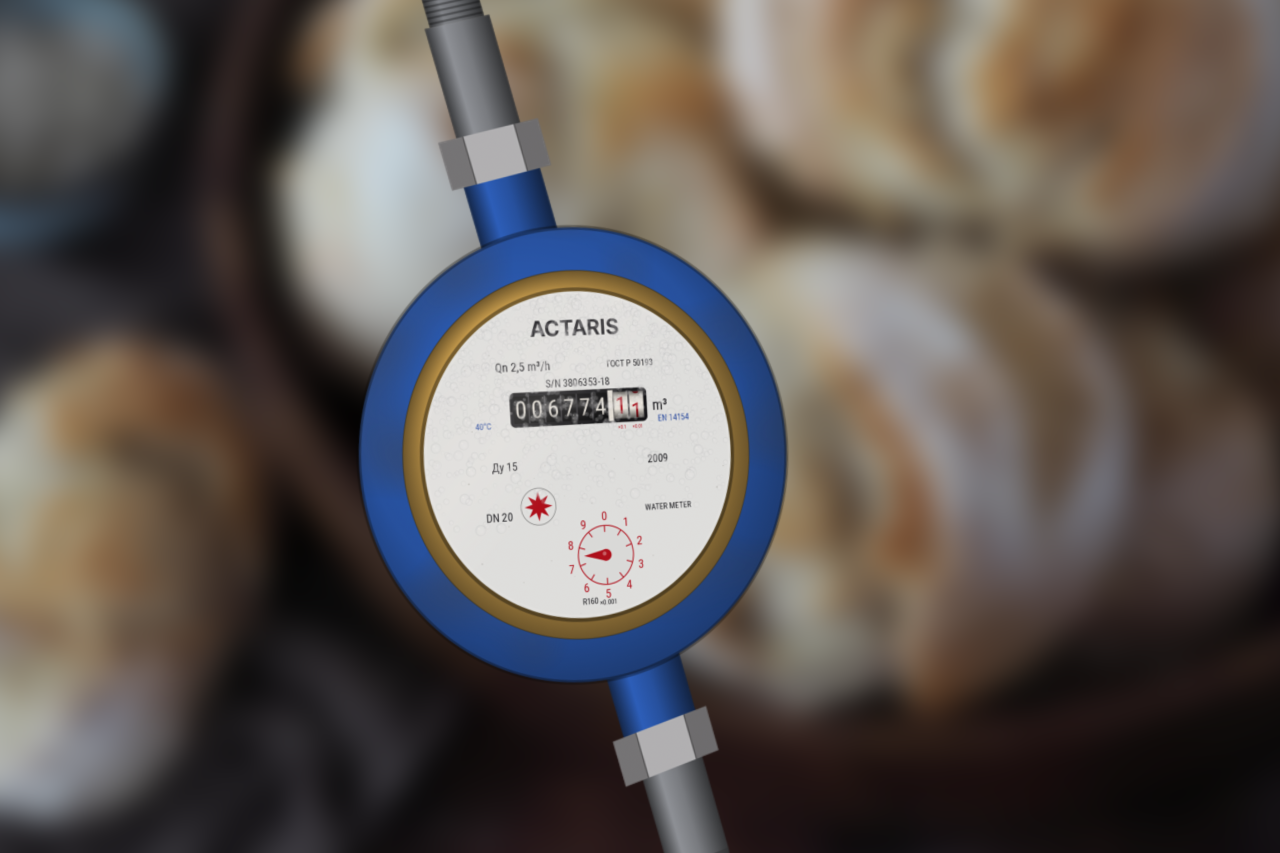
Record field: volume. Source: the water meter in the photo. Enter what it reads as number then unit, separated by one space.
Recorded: 6774.107 m³
